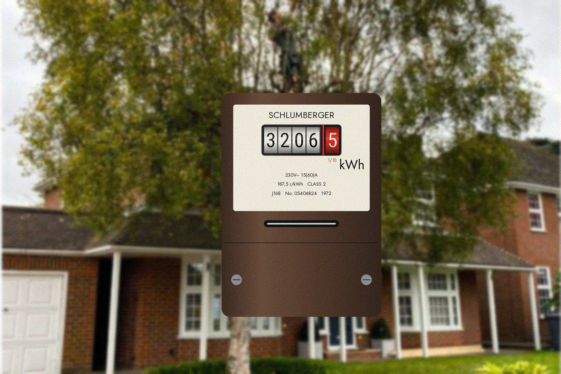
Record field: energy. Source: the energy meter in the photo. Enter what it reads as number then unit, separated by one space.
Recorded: 3206.5 kWh
